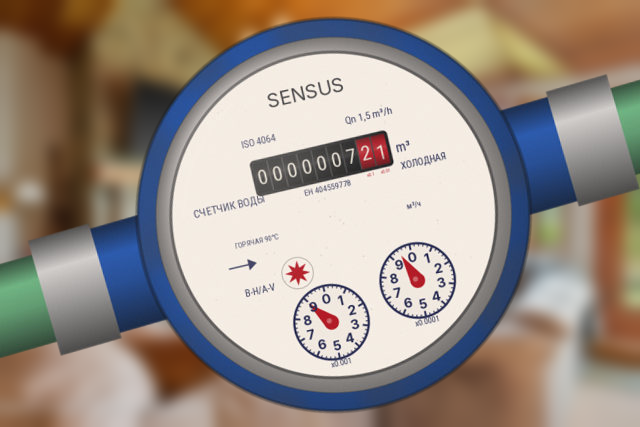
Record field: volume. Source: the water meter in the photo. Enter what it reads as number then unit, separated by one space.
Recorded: 7.2089 m³
